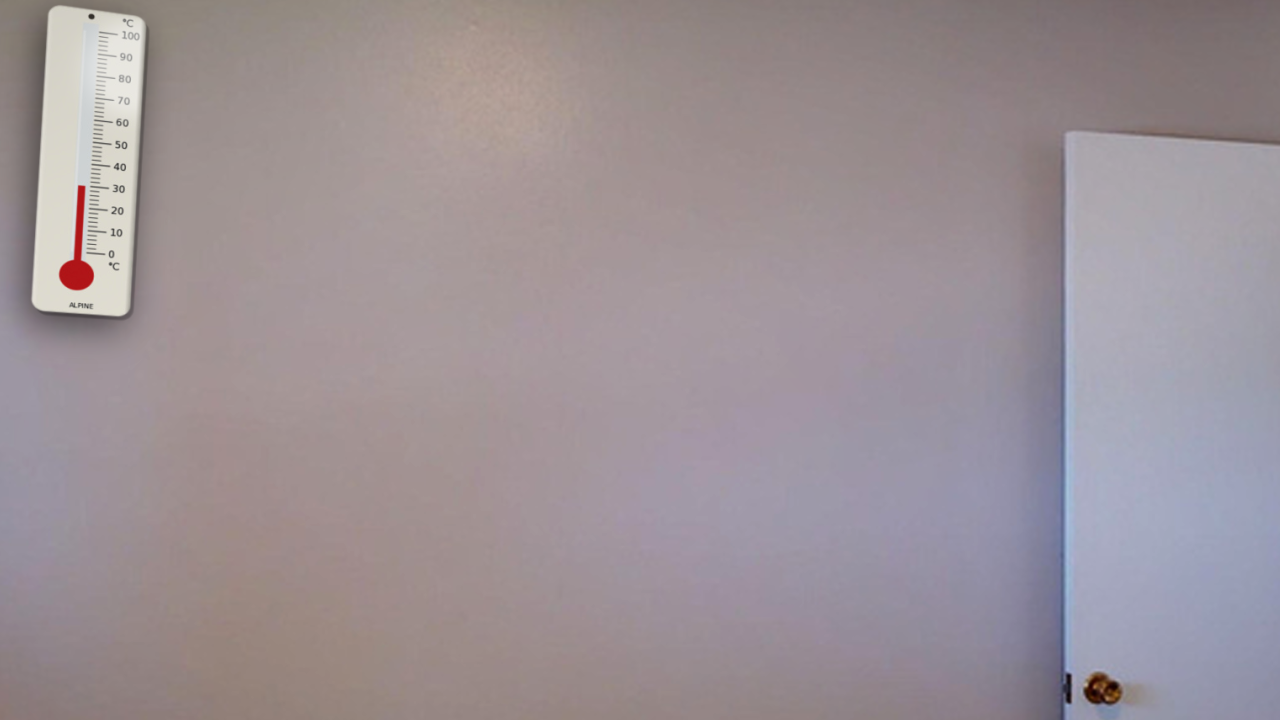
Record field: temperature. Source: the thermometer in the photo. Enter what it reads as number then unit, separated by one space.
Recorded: 30 °C
